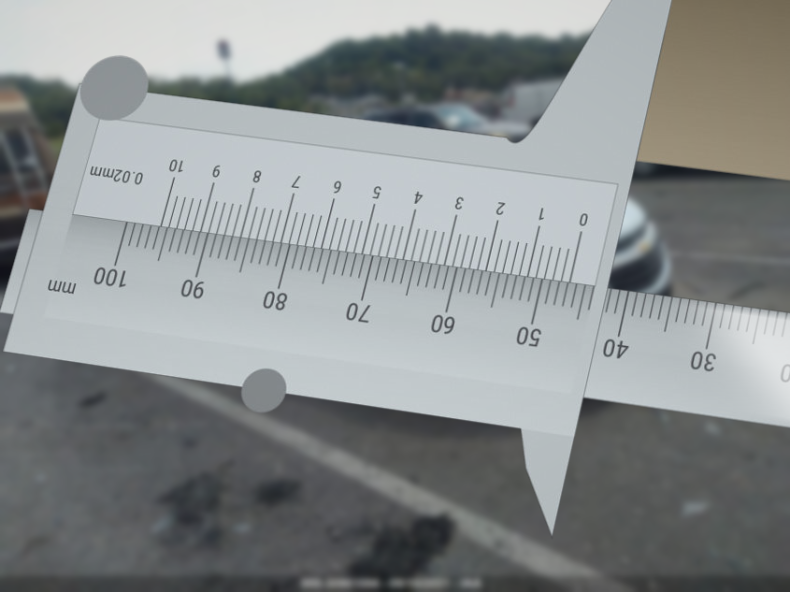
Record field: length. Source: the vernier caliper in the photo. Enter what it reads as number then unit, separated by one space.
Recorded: 46.8 mm
